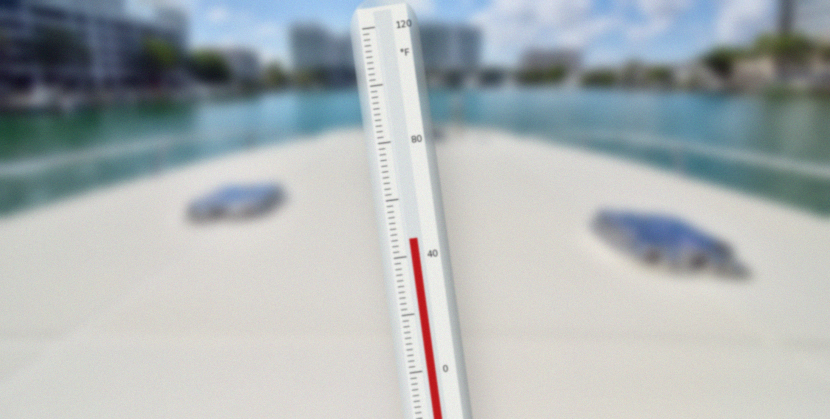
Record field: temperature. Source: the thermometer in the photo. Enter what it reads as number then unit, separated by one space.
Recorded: 46 °F
